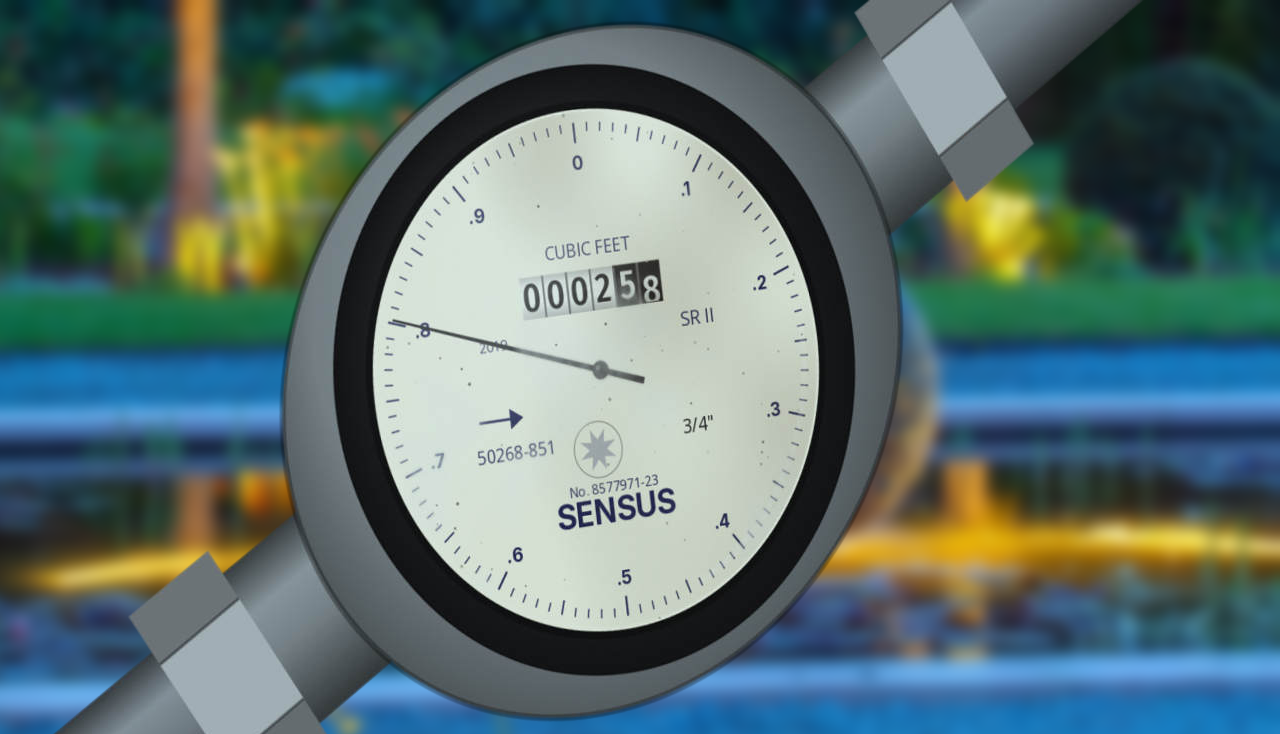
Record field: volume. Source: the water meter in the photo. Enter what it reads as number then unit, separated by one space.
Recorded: 257.80 ft³
